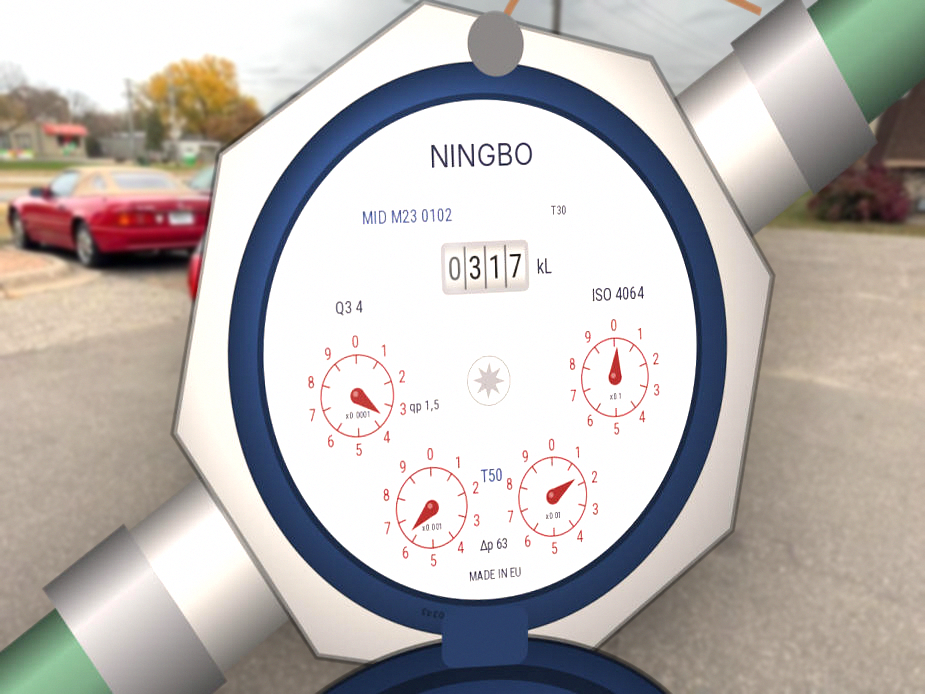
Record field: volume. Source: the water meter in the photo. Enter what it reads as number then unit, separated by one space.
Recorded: 317.0163 kL
